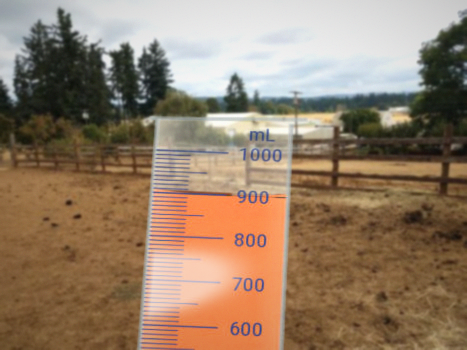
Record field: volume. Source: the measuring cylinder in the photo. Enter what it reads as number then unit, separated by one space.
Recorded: 900 mL
